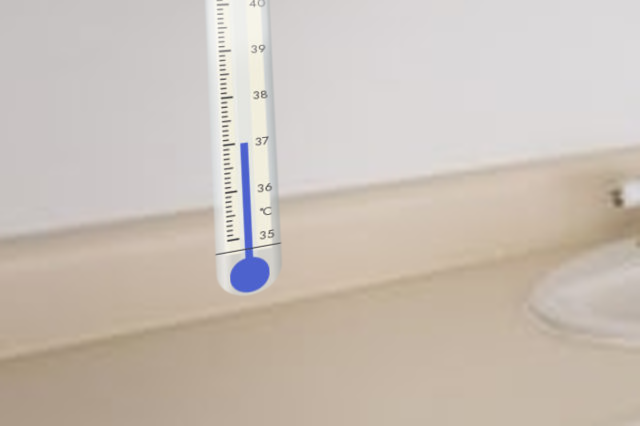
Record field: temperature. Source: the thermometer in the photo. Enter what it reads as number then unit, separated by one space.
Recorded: 37 °C
